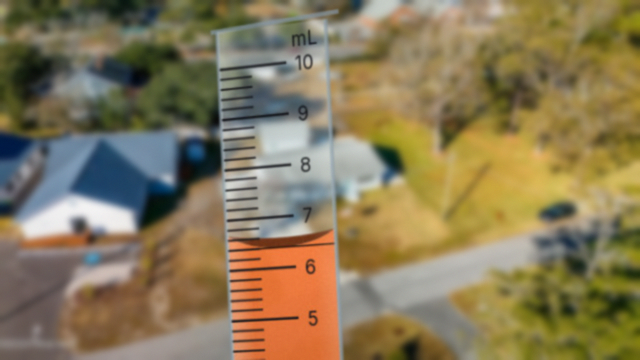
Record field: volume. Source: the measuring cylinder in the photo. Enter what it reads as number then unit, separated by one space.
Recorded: 6.4 mL
